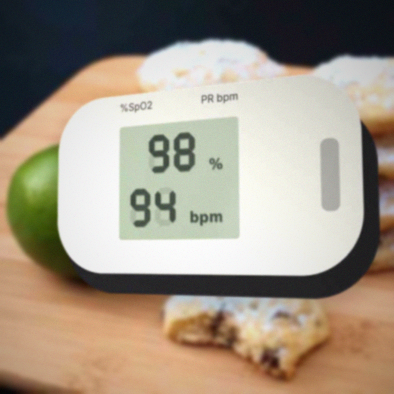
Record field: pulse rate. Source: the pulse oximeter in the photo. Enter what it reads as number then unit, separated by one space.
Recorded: 94 bpm
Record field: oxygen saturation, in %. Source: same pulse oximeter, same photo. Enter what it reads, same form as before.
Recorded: 98 %
